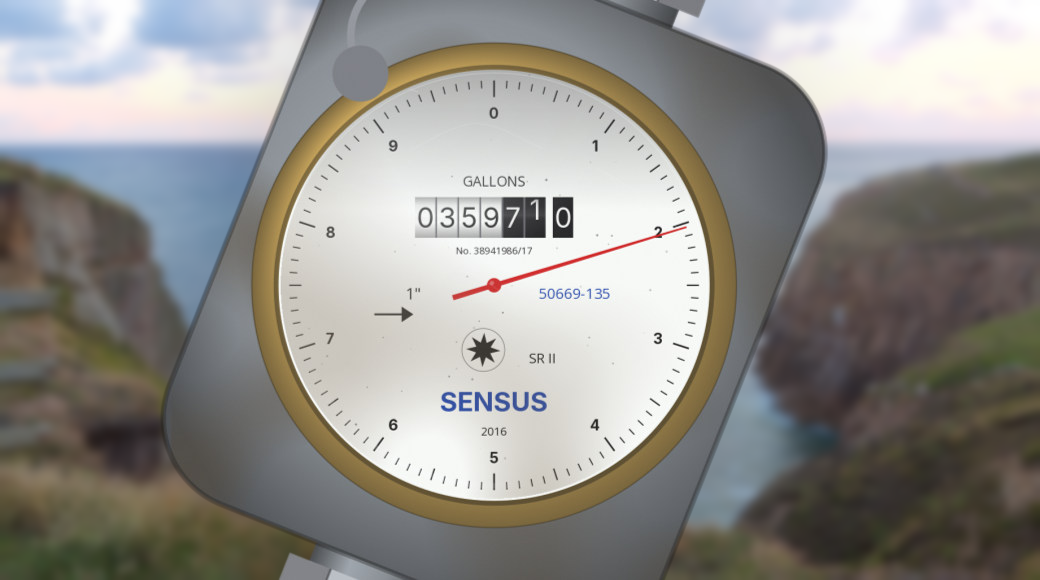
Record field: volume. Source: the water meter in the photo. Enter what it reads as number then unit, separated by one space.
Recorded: 359712.0 gal
